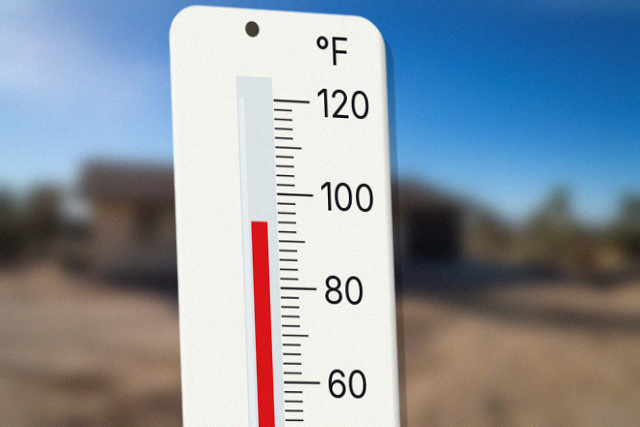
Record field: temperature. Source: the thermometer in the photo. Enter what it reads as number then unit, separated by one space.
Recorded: 94 °F
